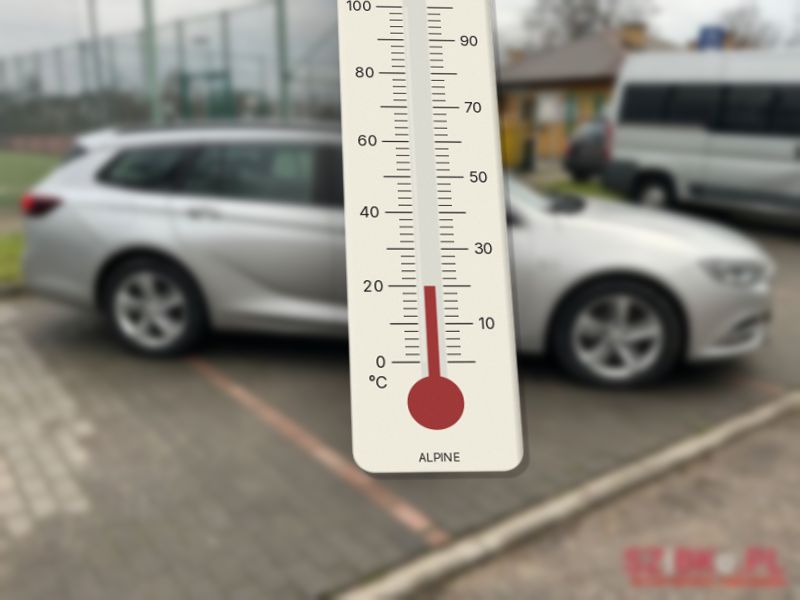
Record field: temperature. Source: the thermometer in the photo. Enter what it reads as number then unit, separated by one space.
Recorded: 20 °C
